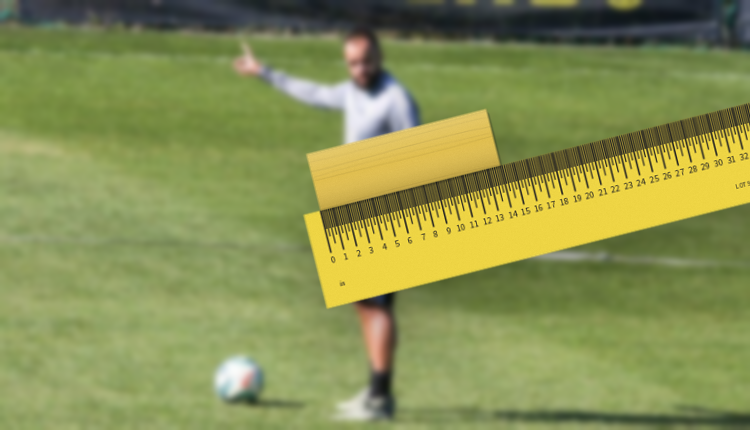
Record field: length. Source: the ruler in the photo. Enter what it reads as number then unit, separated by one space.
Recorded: 14 in
